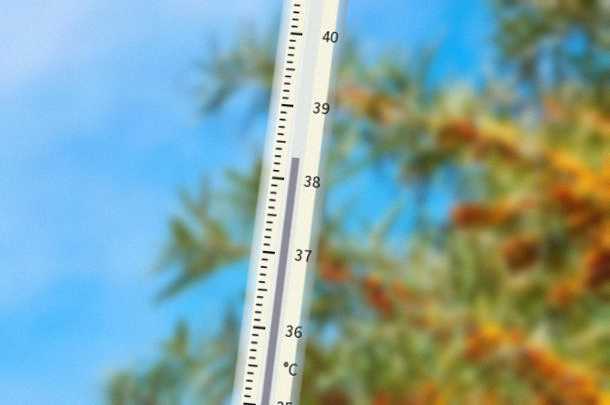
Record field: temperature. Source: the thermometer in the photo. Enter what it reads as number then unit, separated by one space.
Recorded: 38.3 °C
